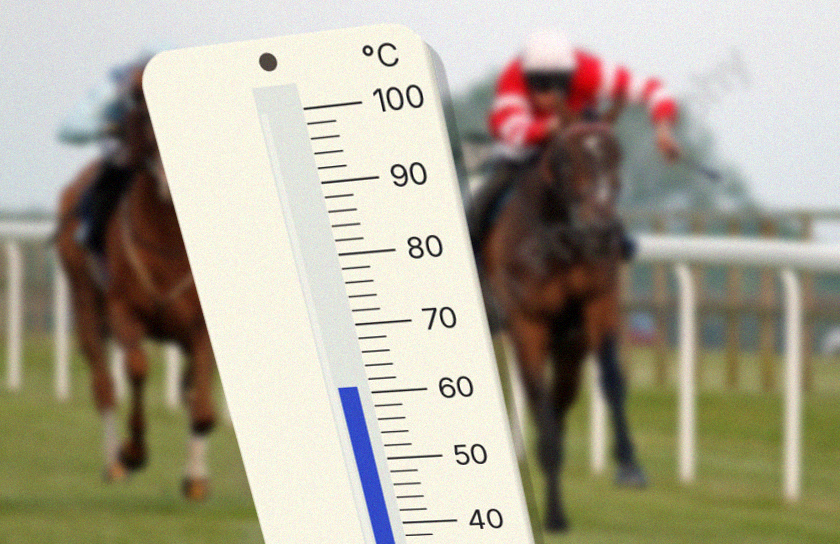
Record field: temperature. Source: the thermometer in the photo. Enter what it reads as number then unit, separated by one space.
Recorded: 61 °C
